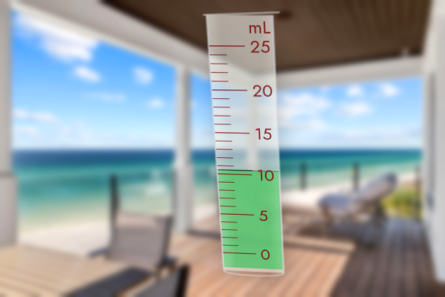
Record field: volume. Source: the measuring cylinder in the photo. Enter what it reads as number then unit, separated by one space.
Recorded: 10.5 mL
